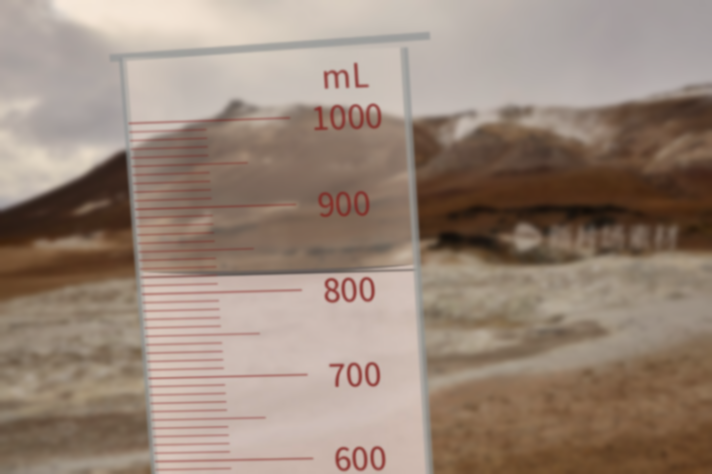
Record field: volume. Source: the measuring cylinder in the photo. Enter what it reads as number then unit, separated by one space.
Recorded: 820 mL
